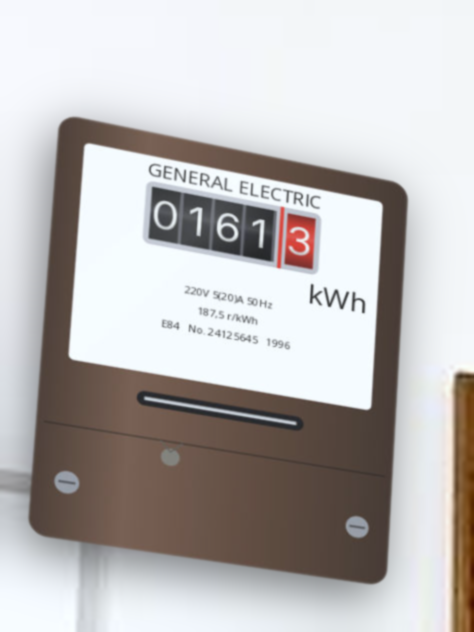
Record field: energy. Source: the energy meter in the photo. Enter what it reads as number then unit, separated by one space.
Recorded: 161.3 kWh
